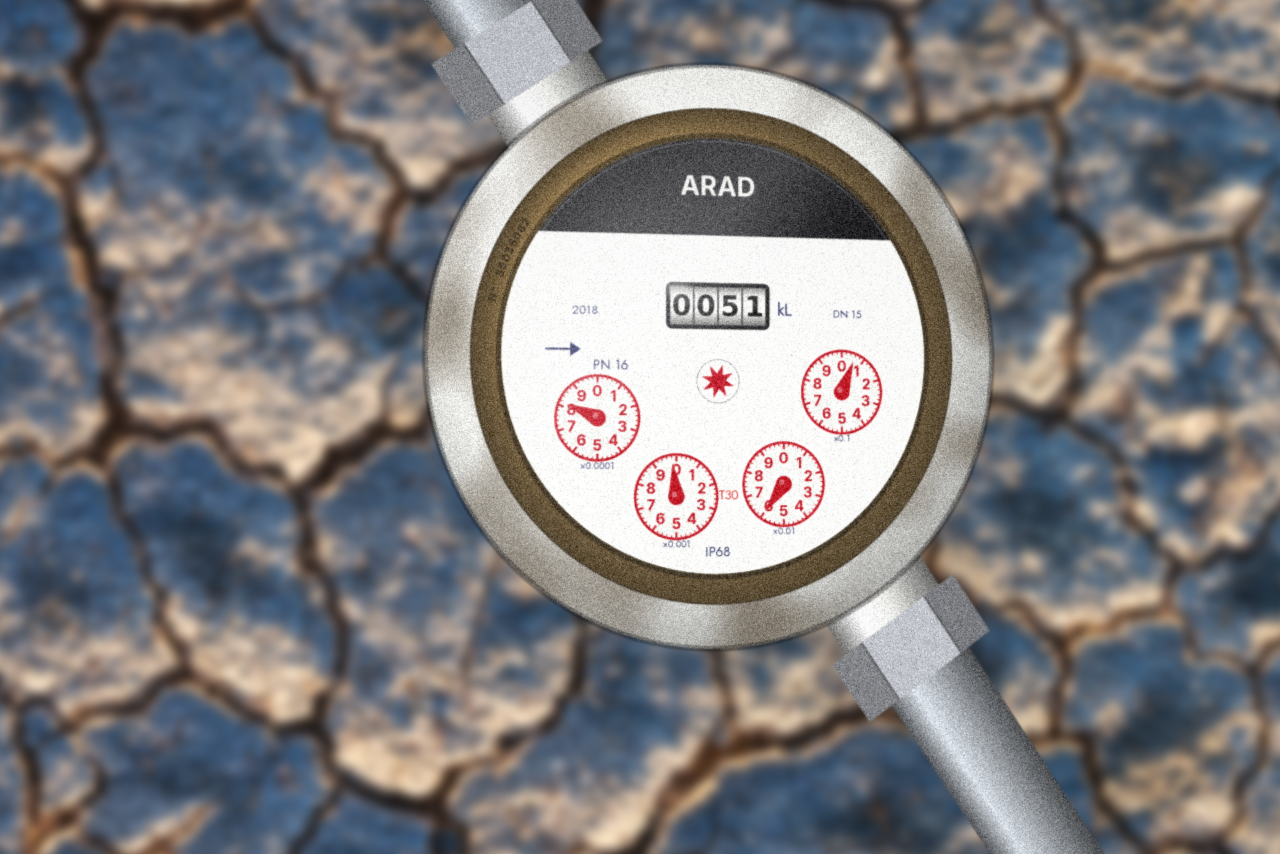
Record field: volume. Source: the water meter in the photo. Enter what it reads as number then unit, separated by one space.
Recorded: 51.0598 kL
